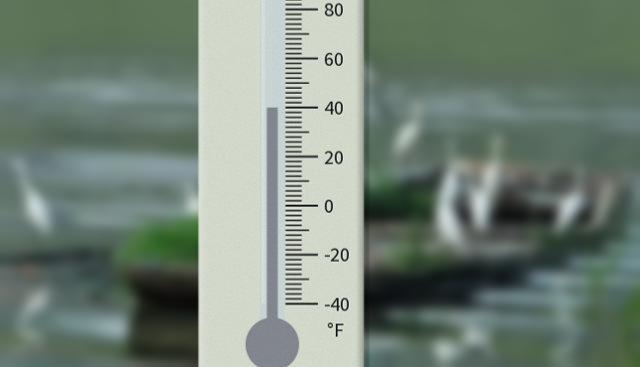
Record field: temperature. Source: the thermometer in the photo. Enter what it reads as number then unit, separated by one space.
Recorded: 40 °F
